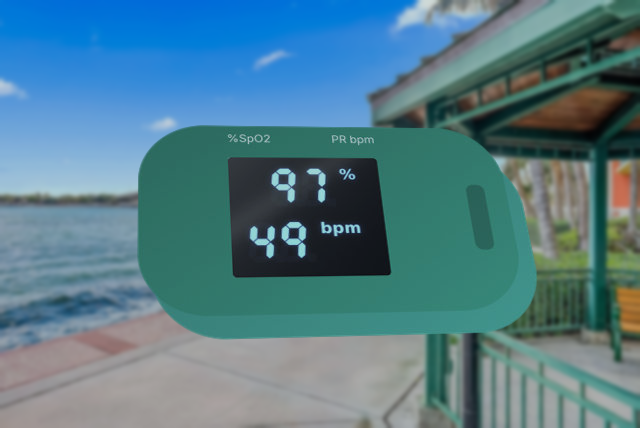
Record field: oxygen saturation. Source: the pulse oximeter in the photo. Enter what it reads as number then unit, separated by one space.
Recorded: 97 %
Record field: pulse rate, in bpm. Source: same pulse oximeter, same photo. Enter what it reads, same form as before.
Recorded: 49 bpm
